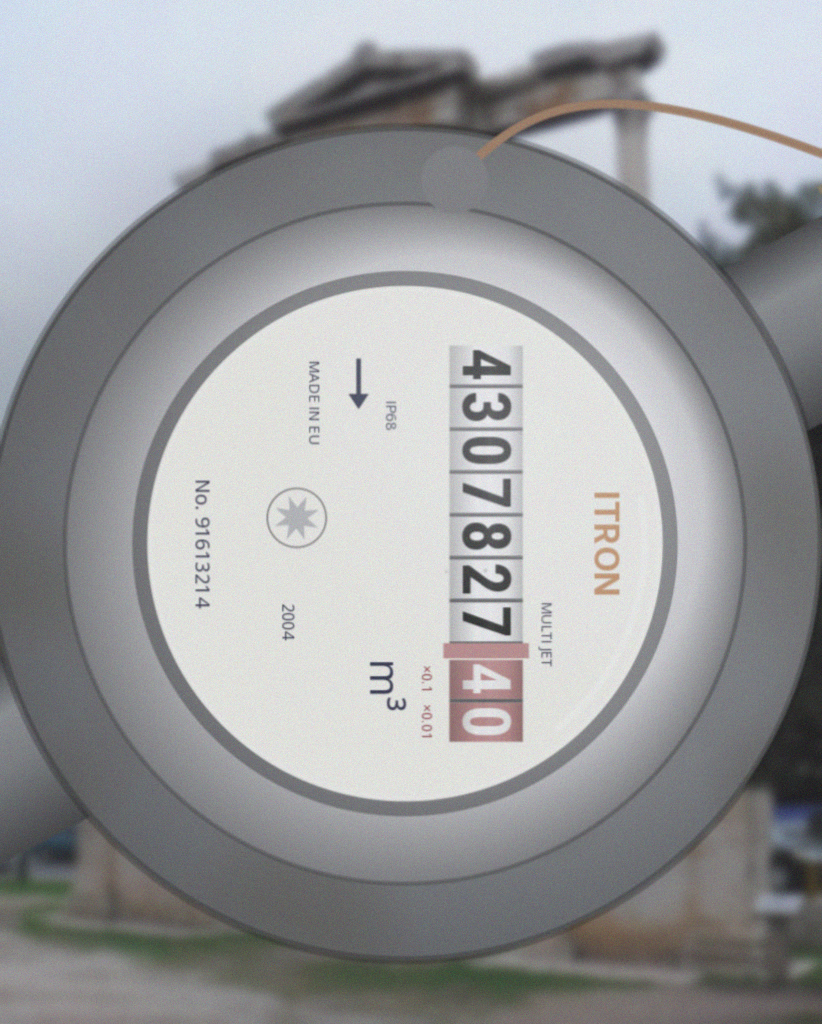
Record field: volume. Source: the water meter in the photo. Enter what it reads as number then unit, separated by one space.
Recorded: 4307827.40 m³
